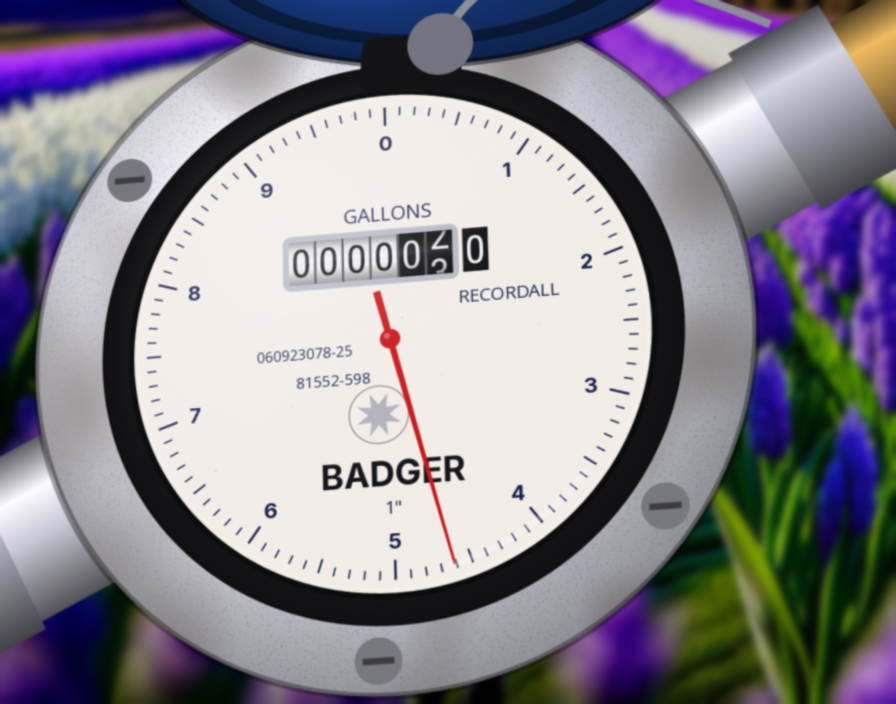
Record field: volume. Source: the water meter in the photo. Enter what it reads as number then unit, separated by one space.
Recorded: 24.6 gal
